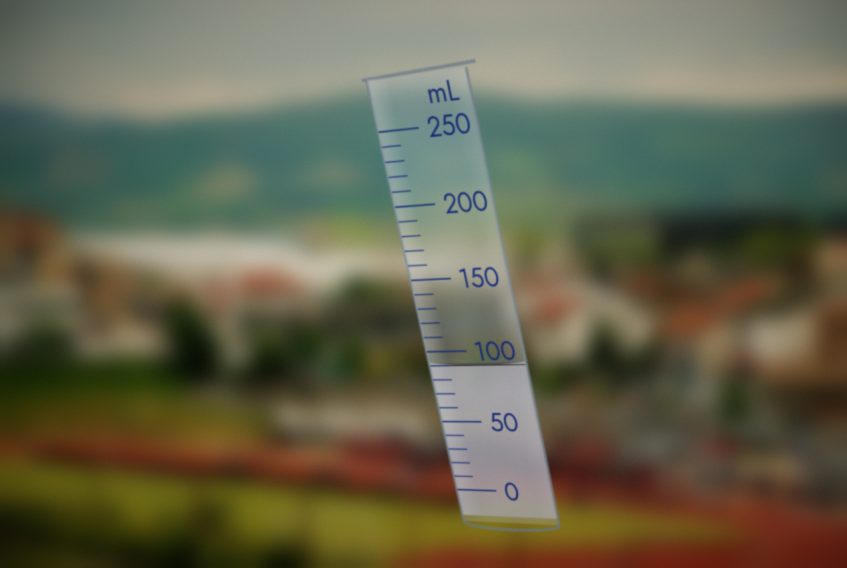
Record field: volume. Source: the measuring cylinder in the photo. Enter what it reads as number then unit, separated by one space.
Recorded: 90 mL
